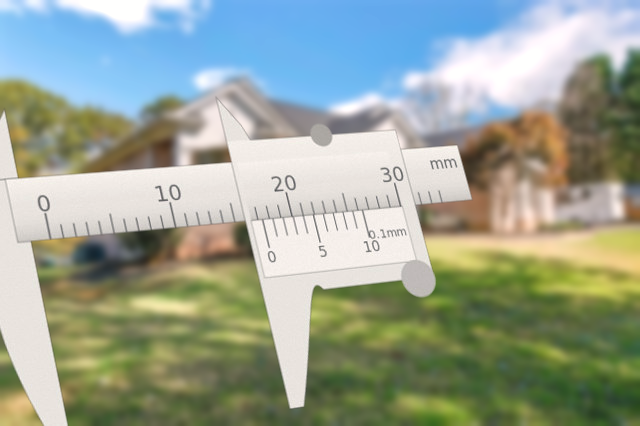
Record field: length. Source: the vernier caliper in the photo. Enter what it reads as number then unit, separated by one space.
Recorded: 17.4 mm
